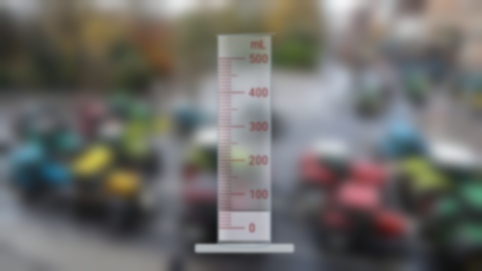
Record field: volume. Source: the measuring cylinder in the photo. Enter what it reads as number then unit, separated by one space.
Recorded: 50 mL
